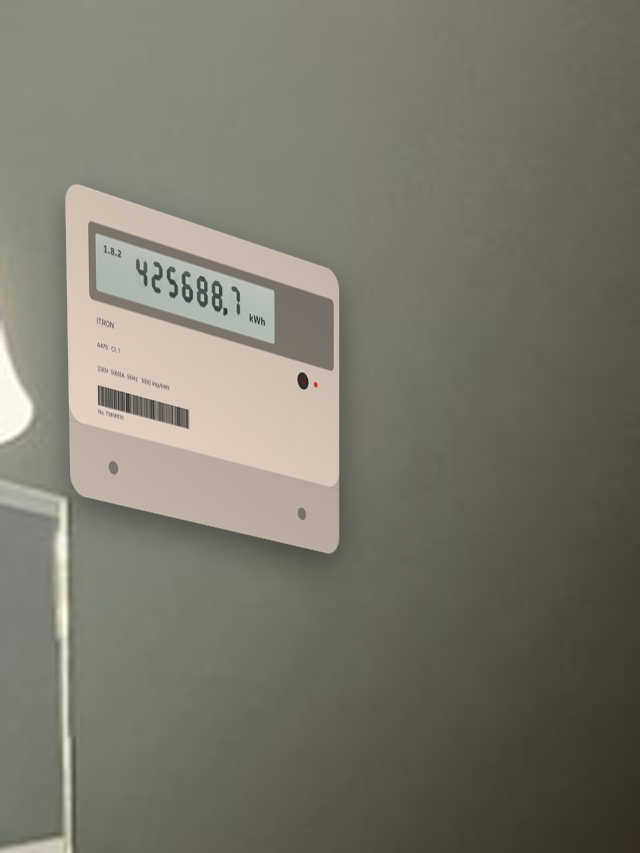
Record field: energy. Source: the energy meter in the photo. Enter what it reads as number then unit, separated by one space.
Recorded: 425688.7 kWh
